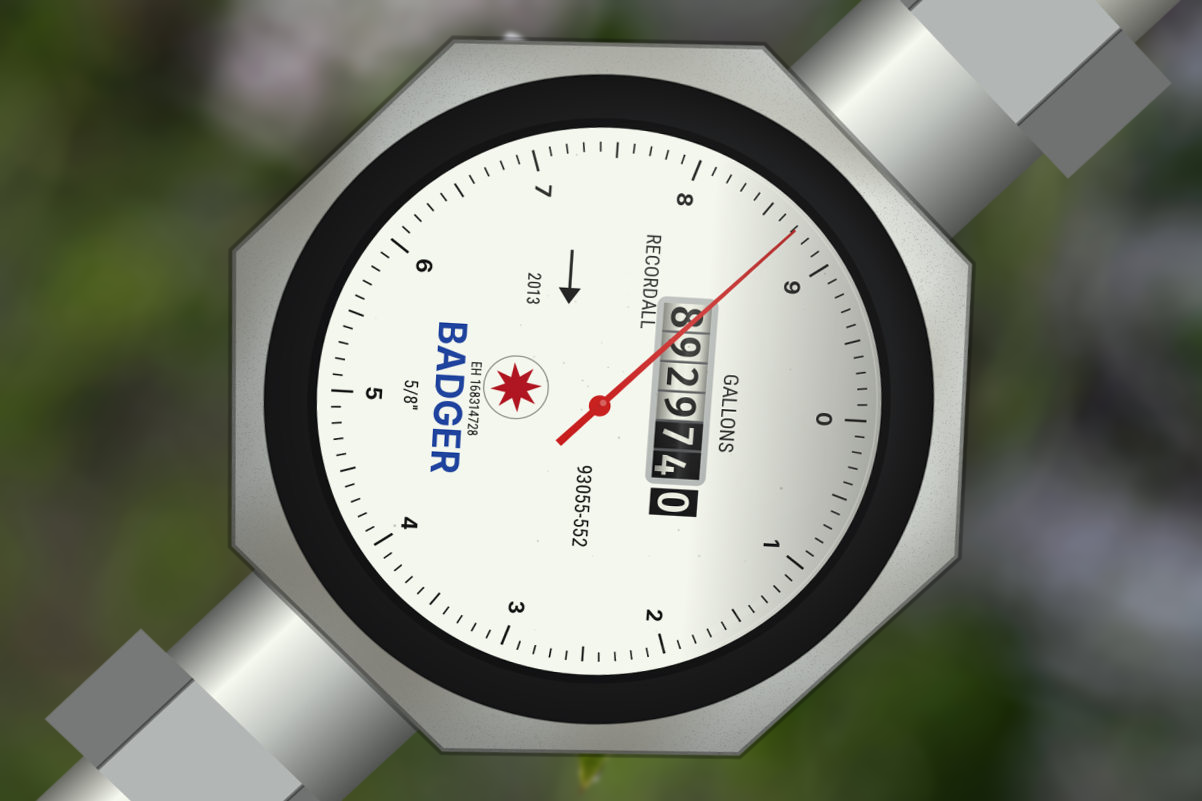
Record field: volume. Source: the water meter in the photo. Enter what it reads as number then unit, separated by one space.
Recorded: 8929738.7 gal
